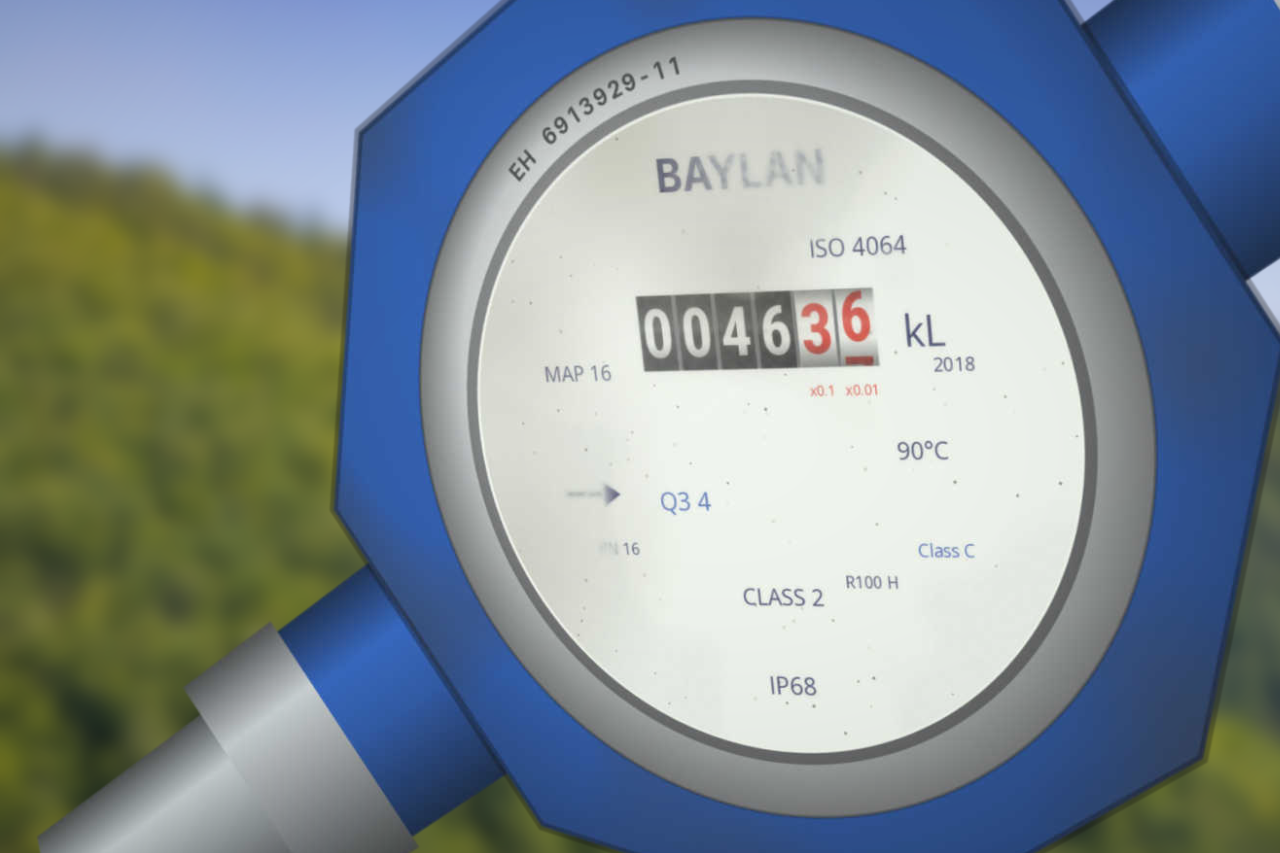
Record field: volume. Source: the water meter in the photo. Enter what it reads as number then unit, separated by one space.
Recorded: 46.36 kL
